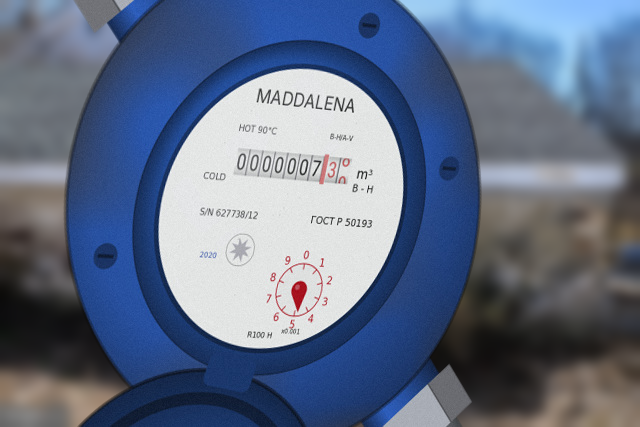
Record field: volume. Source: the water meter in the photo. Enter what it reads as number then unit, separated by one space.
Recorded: 7.384 m³
